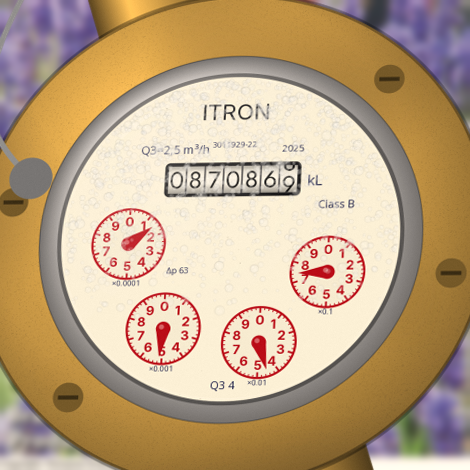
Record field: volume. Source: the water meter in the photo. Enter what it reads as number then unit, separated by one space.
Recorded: 870868.7451 kL
